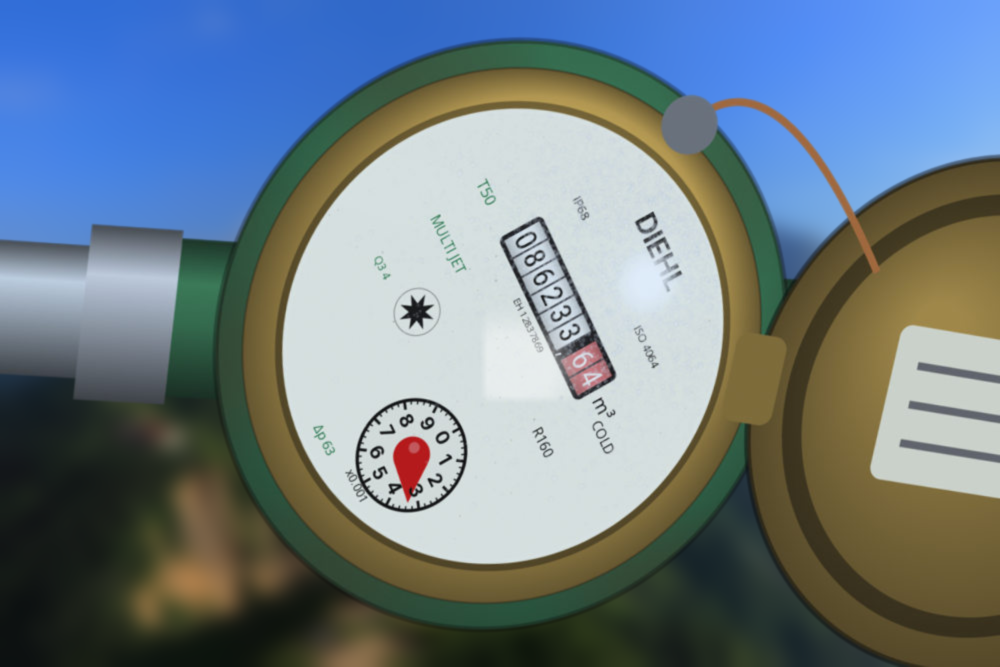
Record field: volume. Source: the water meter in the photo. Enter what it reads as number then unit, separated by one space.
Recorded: 86233.643 m³
